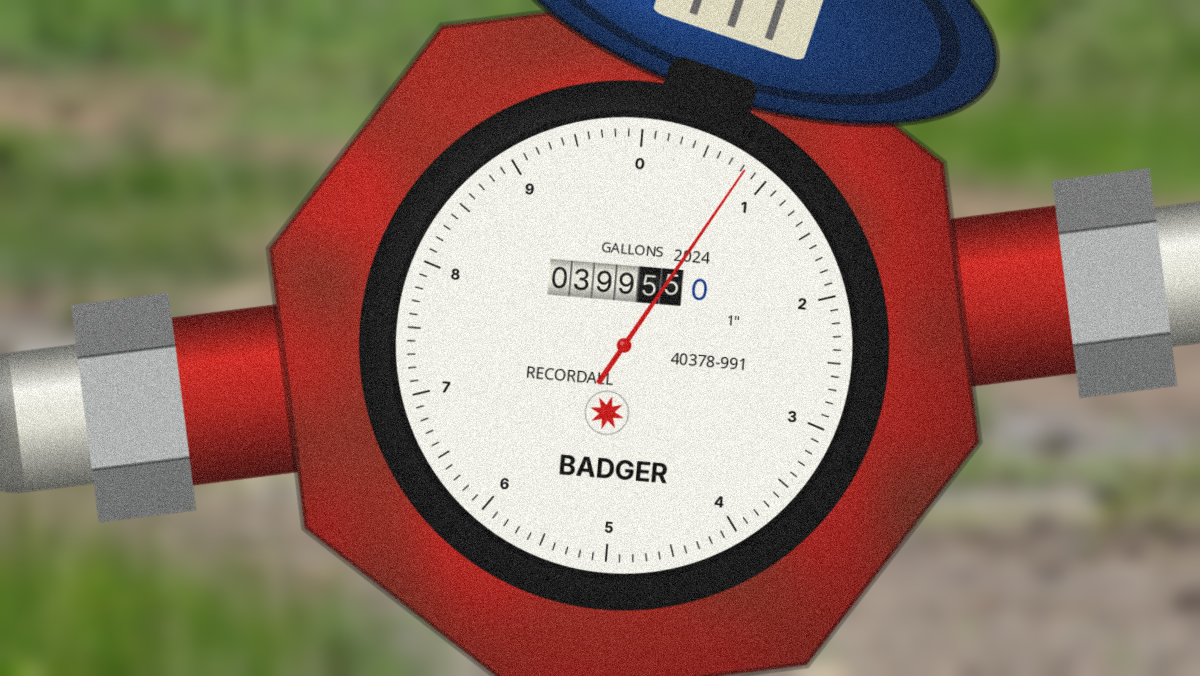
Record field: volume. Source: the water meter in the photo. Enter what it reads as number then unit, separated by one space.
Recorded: 399550.8 gal
